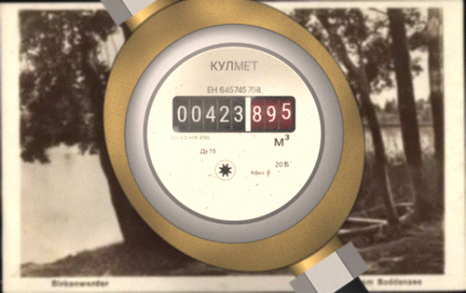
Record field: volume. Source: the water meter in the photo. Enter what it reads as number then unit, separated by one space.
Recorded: 423.895 m³
